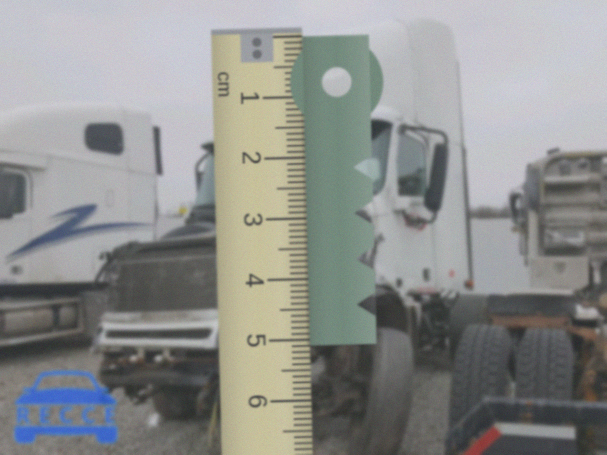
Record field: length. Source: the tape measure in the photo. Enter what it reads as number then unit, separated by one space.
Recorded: 5.1 cm
